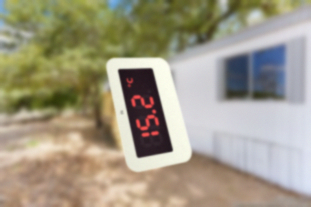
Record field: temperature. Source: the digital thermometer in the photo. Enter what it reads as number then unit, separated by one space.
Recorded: 15.2 °C
